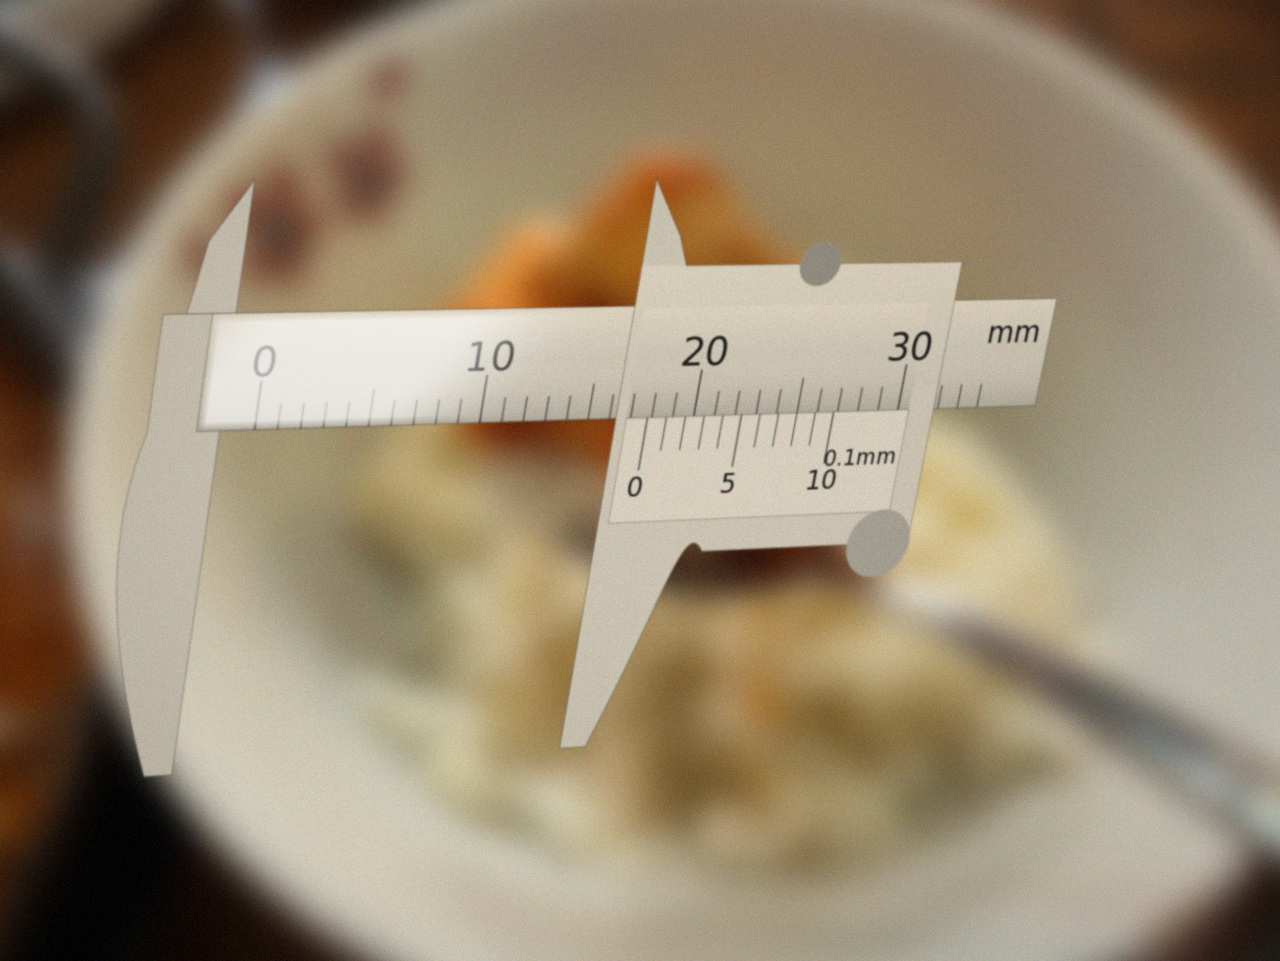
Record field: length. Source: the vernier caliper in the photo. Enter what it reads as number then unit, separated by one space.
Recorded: 17.8 mm
